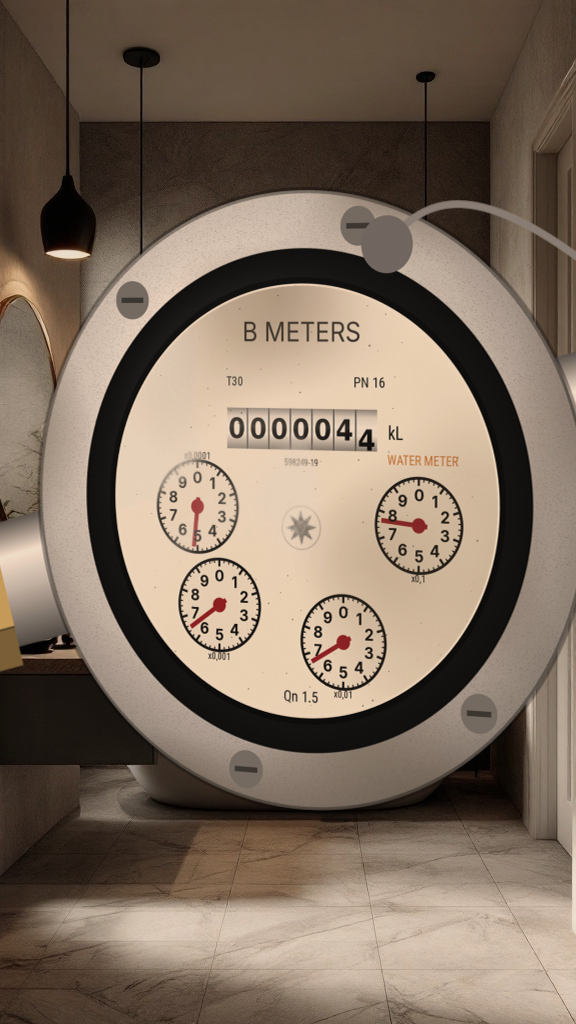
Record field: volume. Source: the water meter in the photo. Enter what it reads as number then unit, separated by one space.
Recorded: 43.7665 kL
